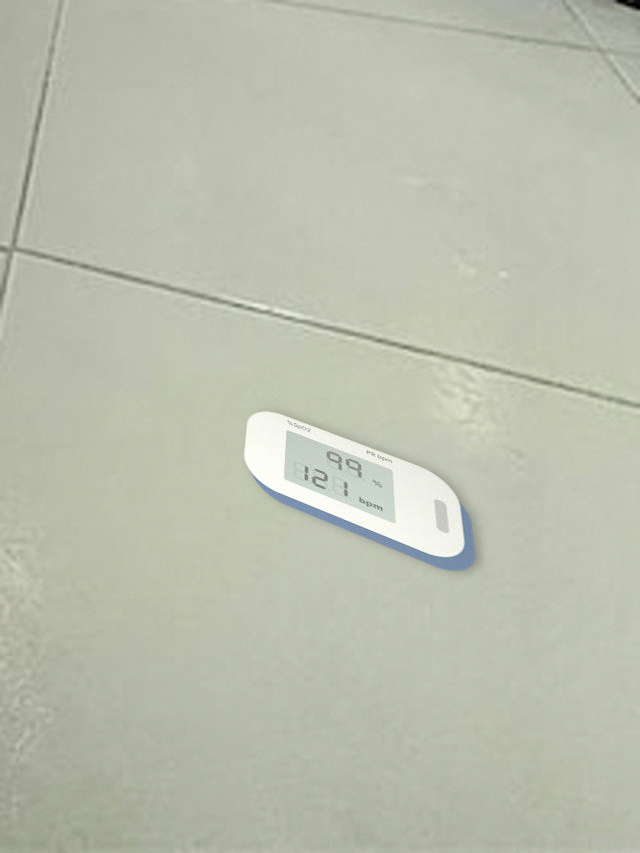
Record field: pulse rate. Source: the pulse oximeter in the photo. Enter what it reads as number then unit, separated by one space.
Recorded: 121 bpm
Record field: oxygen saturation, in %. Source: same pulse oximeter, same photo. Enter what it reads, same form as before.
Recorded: 99 %
